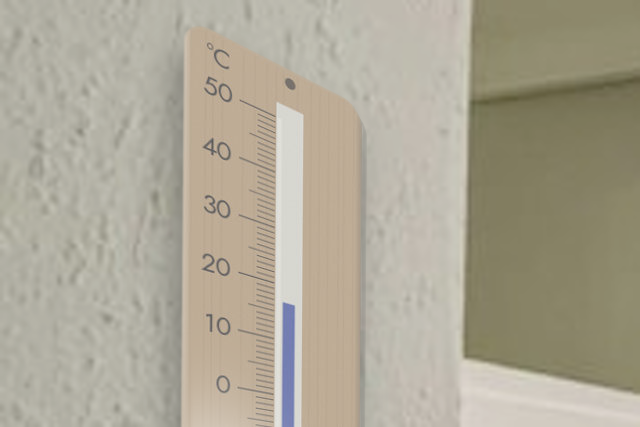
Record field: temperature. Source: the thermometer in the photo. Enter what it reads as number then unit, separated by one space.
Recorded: 17 °C
